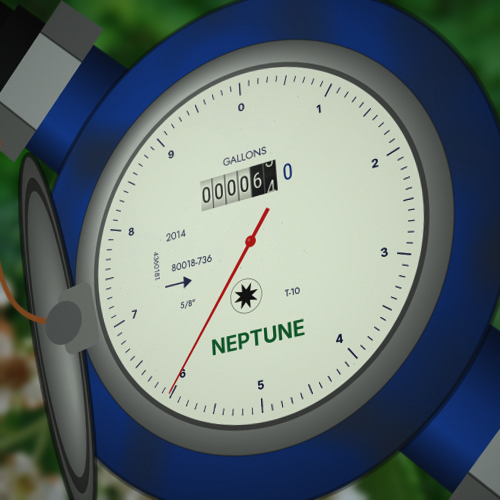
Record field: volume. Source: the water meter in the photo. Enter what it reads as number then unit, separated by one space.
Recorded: 636.0 gal
